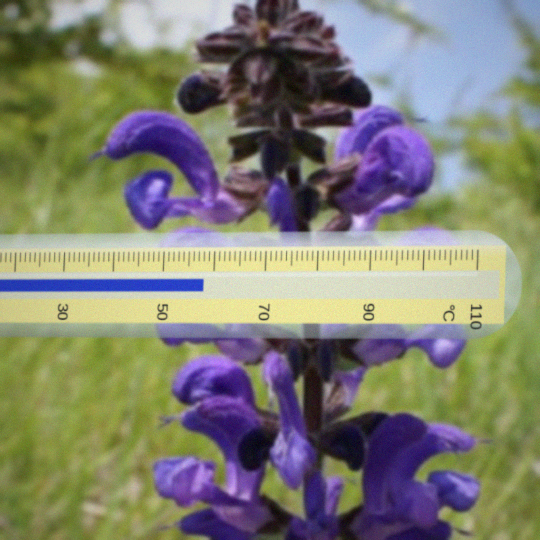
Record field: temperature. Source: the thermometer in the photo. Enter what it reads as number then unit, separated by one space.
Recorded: 58 °C
